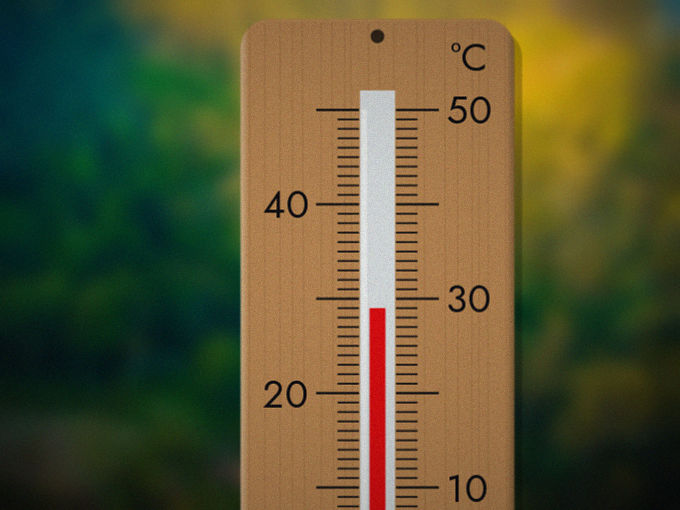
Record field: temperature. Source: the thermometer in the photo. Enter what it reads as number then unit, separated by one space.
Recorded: 29 °C
